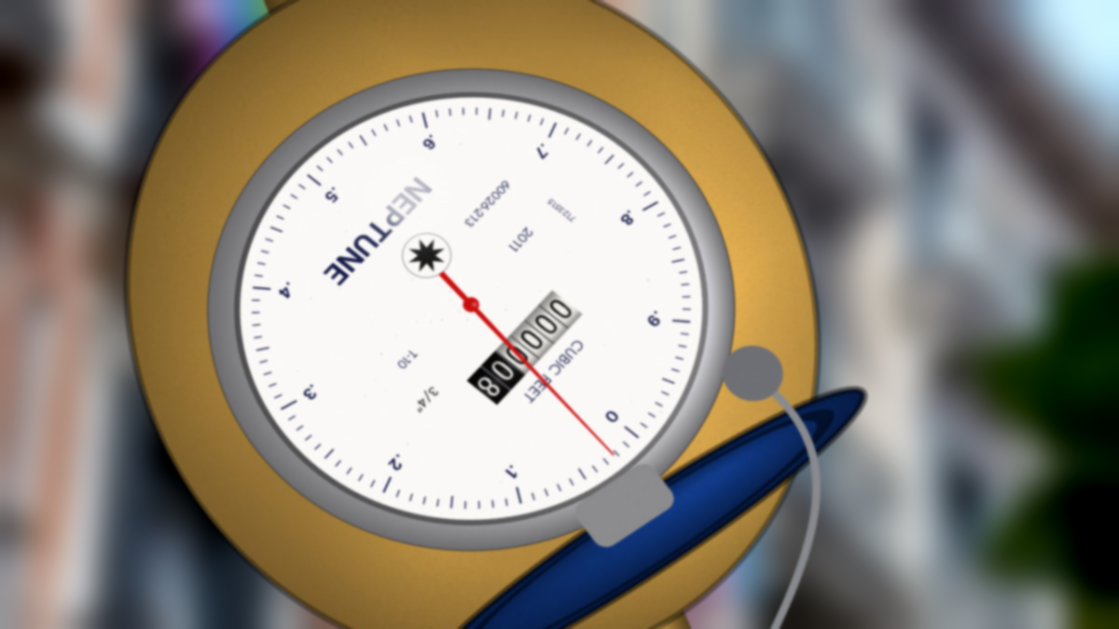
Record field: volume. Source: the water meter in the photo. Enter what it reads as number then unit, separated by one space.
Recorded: 8.02 ft³
